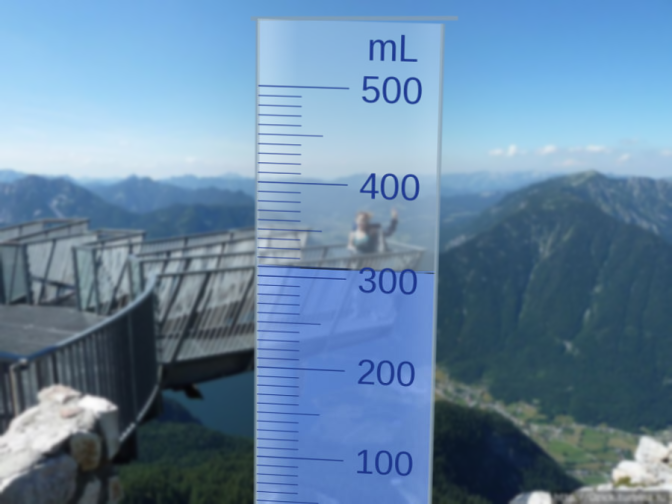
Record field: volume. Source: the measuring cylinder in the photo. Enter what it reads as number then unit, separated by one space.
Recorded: 310 mL
